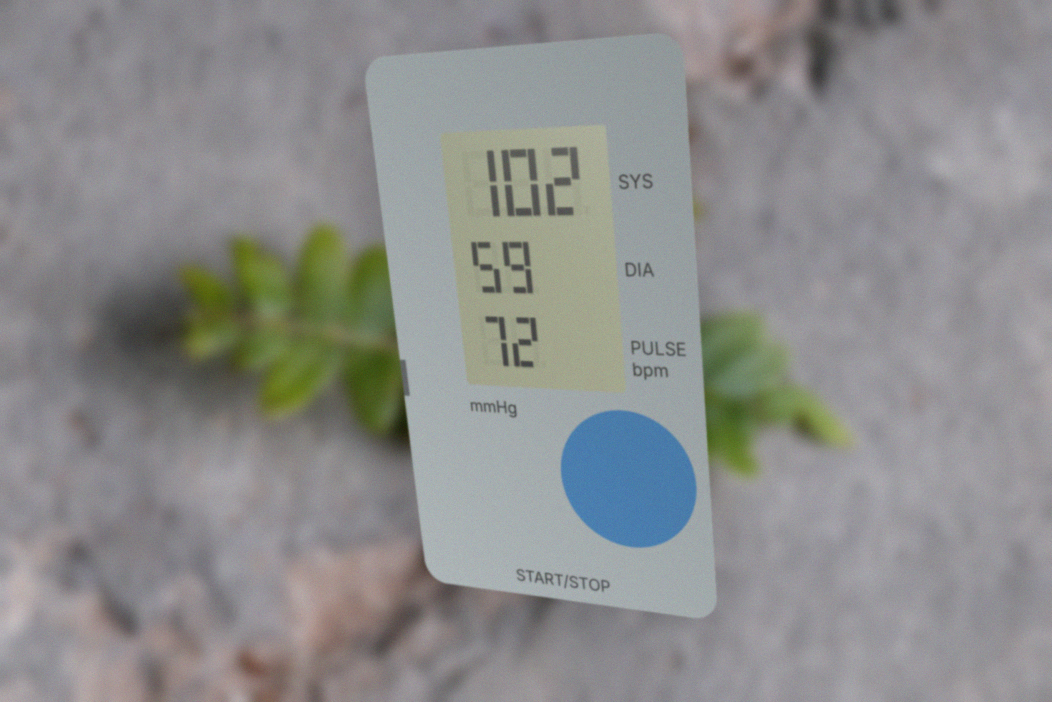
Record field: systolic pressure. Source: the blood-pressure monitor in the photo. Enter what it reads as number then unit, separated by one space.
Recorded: 102 mmHg
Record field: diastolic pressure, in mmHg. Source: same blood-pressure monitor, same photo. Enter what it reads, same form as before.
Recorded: 59 mmHg
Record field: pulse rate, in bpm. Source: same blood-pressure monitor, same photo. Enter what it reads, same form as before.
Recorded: 72 bpm
